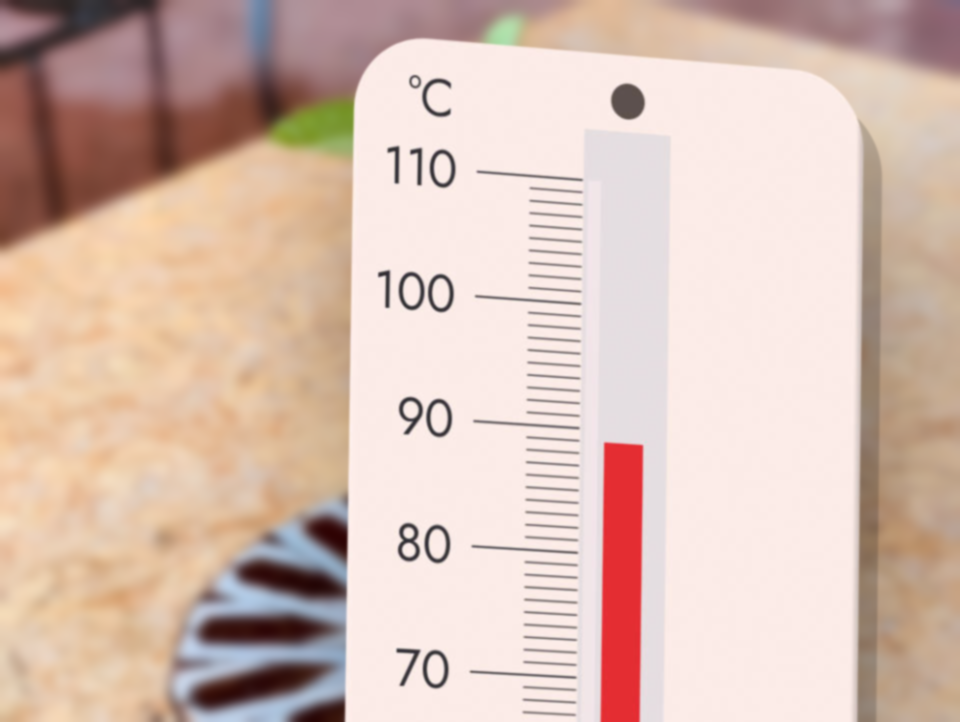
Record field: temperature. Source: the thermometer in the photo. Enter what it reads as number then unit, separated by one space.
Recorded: 89 °C
